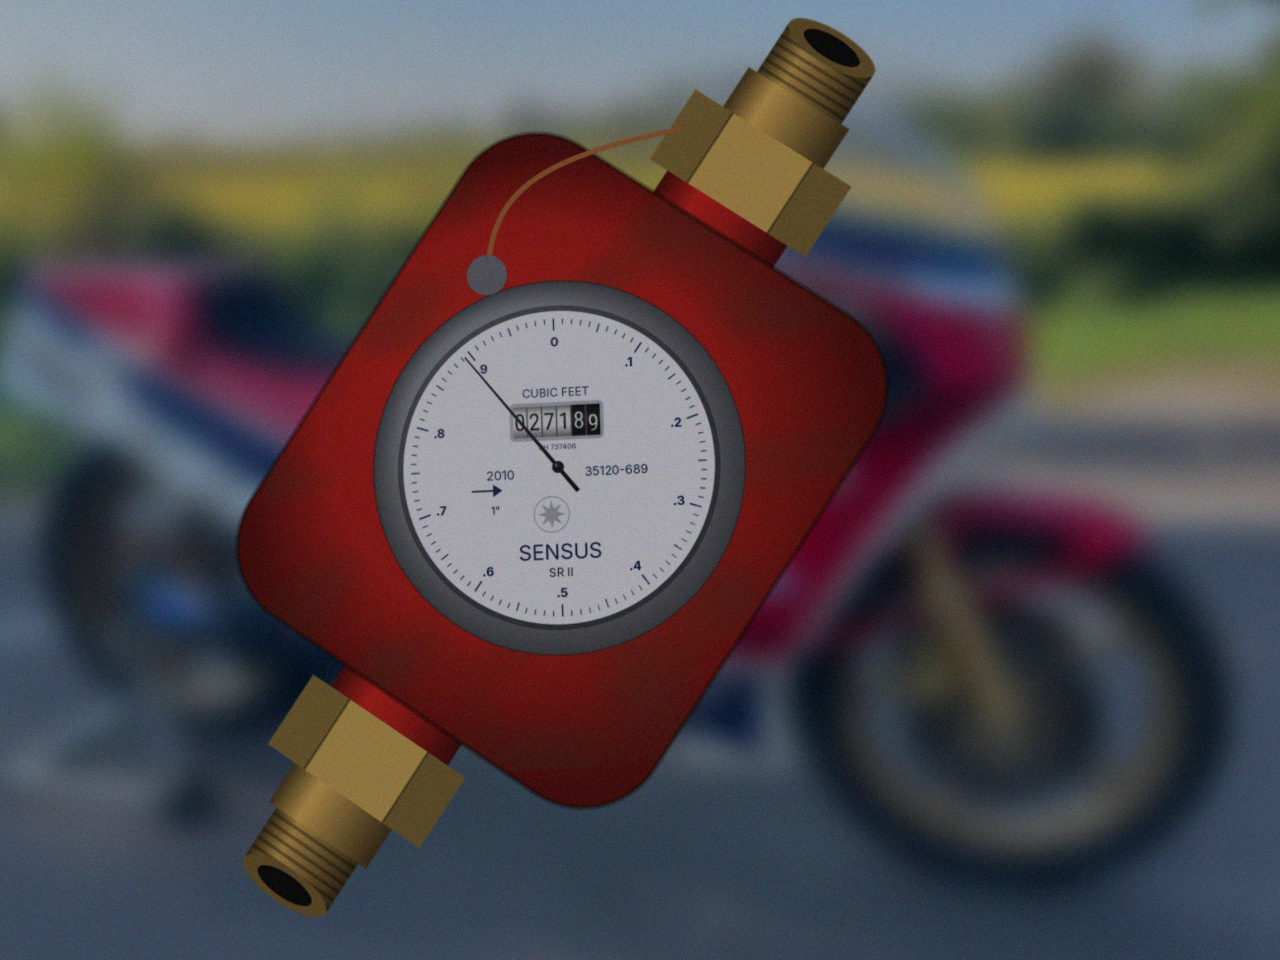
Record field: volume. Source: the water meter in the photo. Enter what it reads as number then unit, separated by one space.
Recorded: 27188.89 ft³
